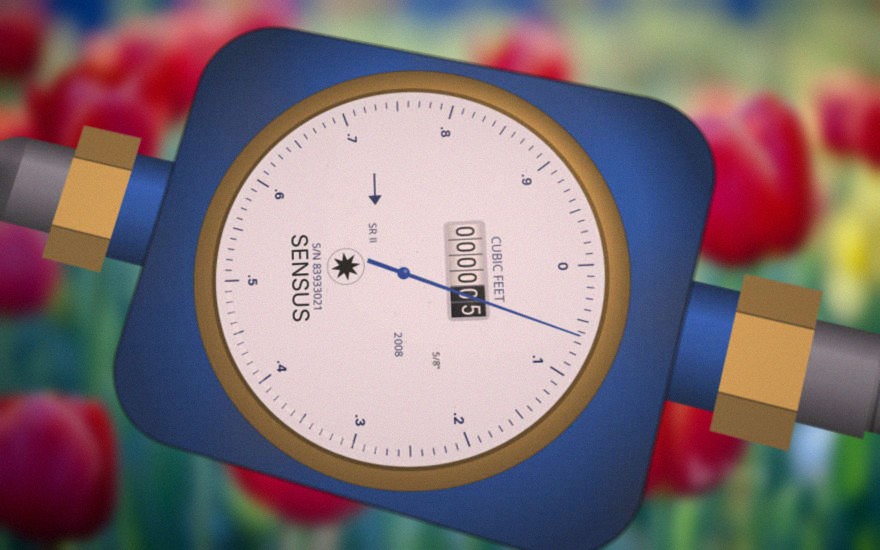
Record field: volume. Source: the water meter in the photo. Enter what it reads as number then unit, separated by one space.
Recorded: 5.06 ft³
